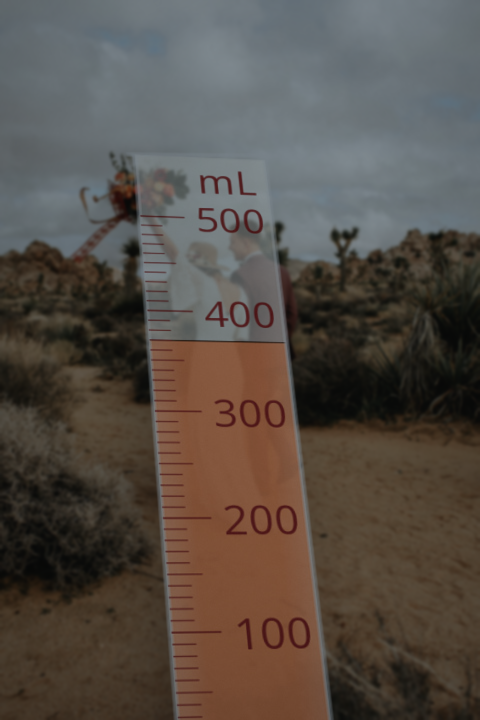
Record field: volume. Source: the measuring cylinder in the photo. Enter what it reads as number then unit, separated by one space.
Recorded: 370 mL
